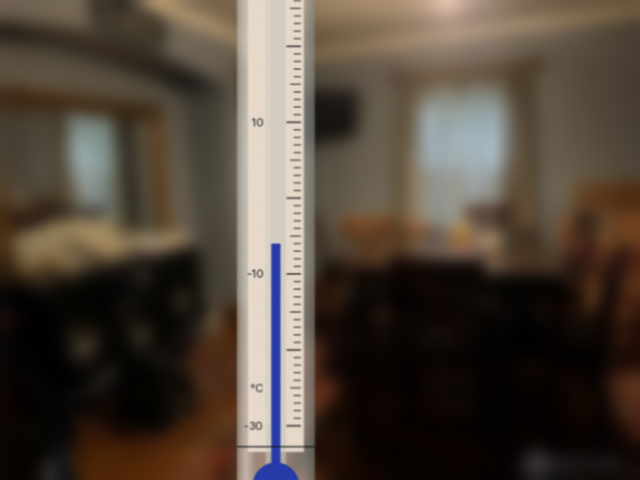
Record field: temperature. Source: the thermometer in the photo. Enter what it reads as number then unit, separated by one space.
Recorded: -6 °C
